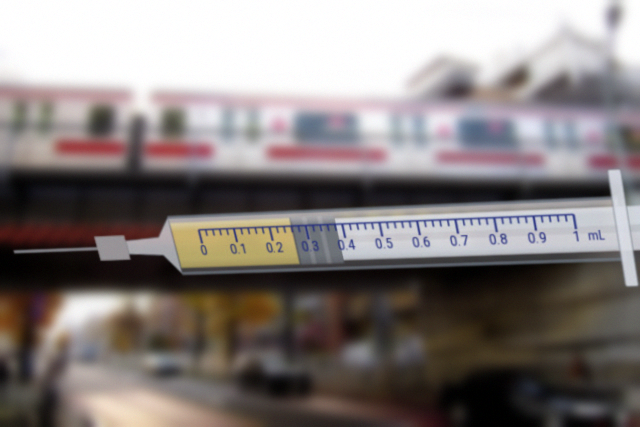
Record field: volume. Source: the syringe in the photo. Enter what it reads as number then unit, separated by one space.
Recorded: 0.26 mL
